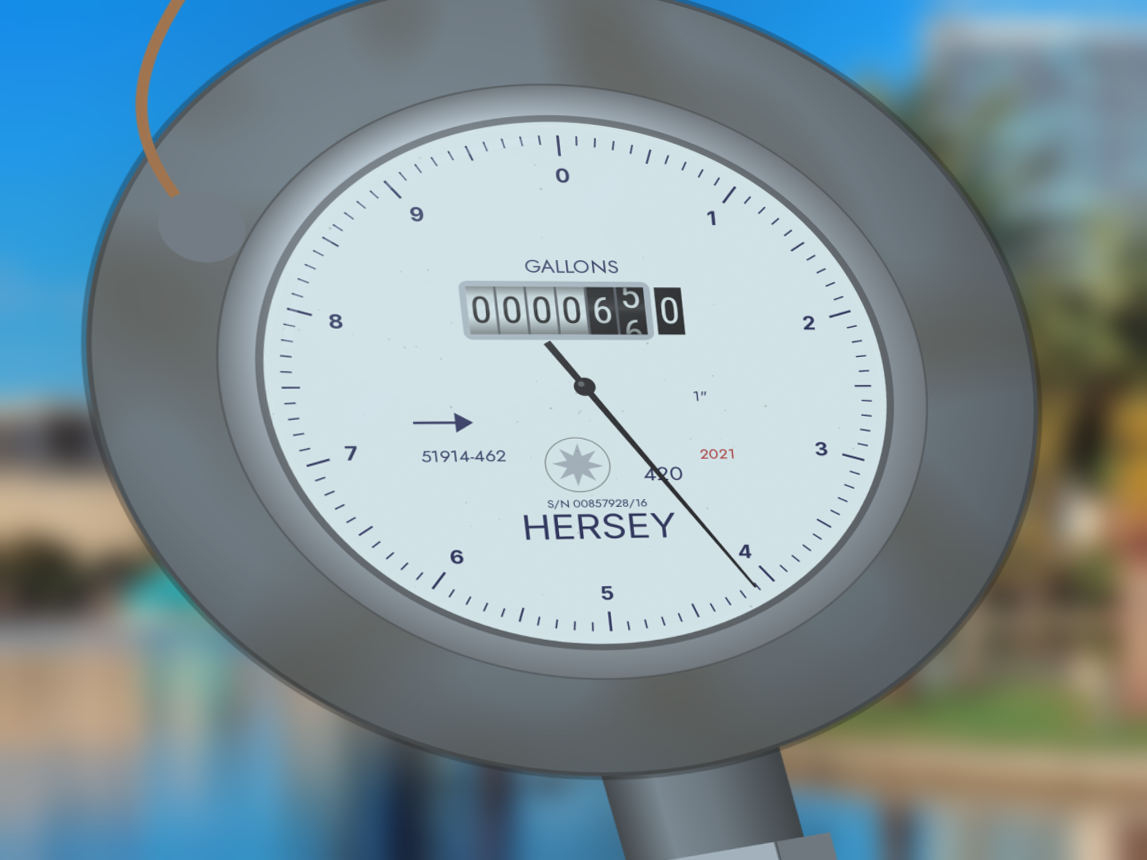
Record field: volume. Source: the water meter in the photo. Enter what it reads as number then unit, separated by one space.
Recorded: 654.1 gal
